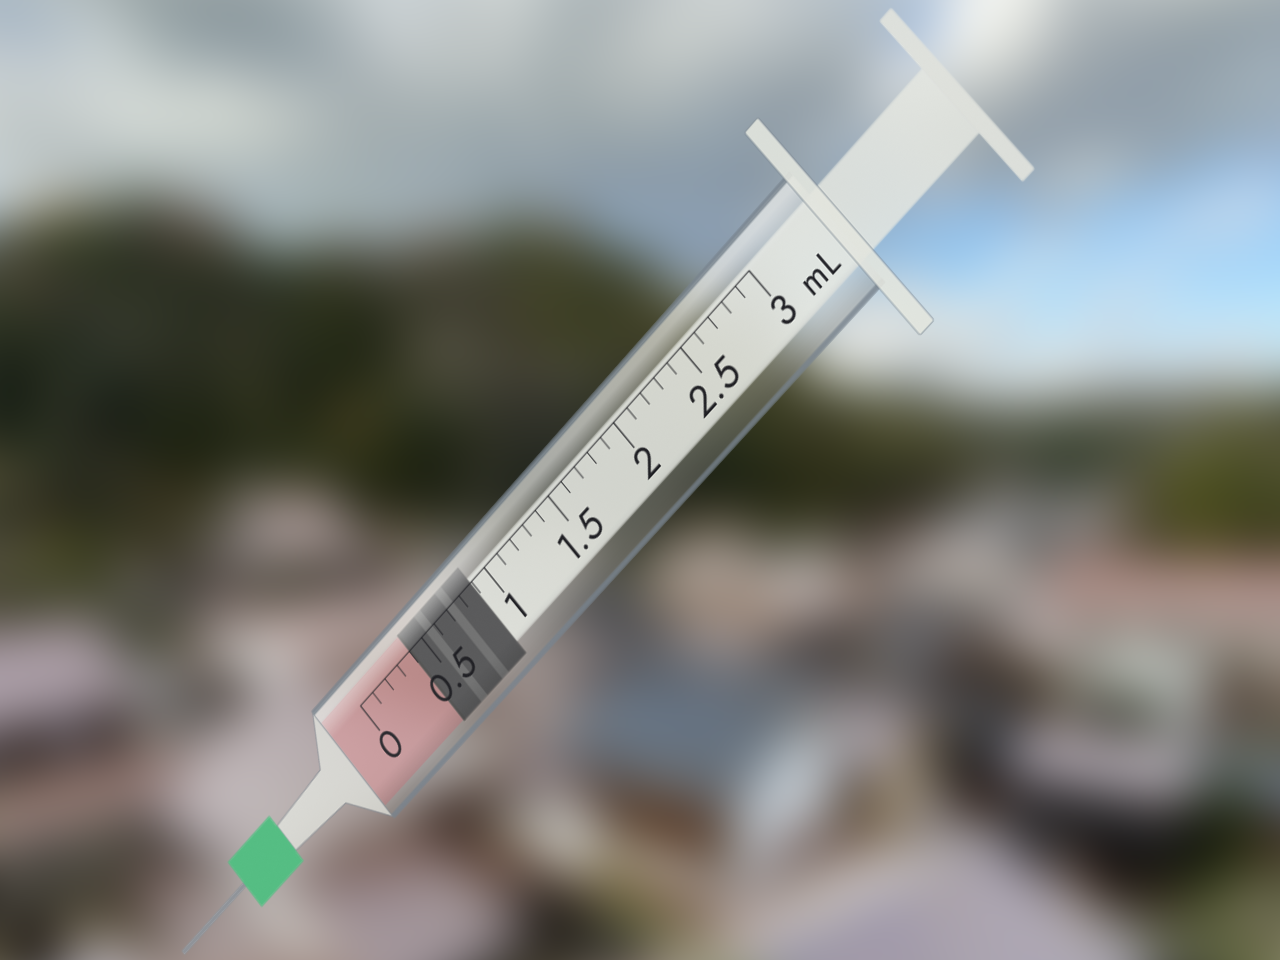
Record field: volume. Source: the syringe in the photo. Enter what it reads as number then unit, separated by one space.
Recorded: 0.4 mL
